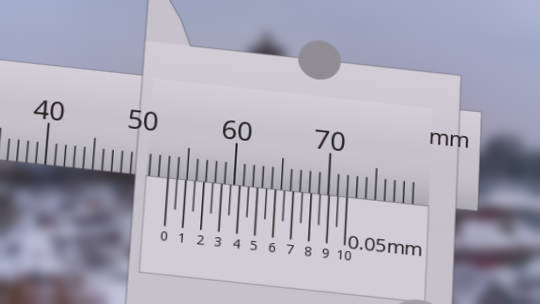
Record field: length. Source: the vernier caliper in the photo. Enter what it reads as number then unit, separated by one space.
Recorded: 53.0 mm
